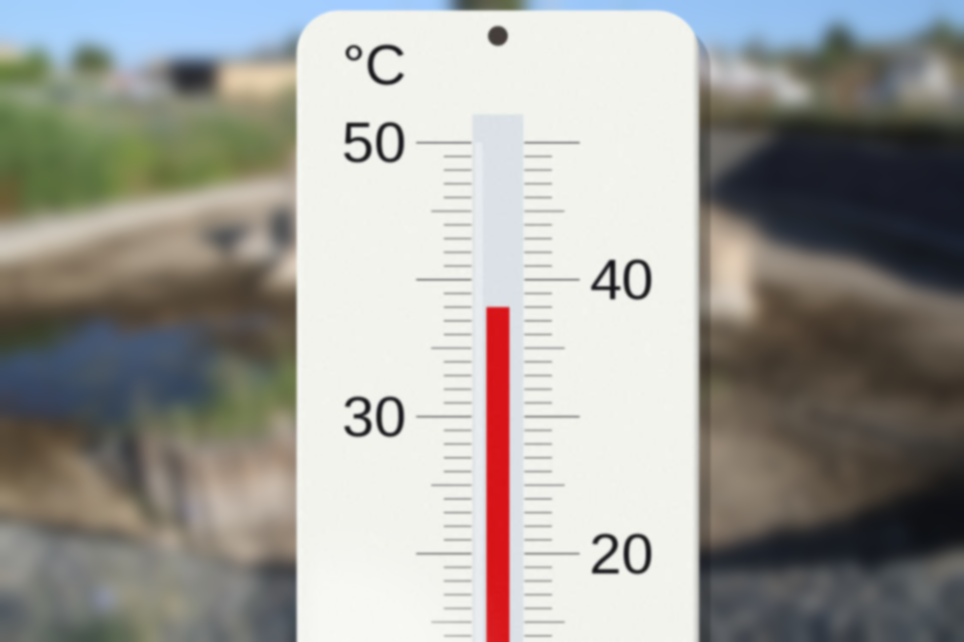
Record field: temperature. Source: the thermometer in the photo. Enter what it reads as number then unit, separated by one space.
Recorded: 38 °C
